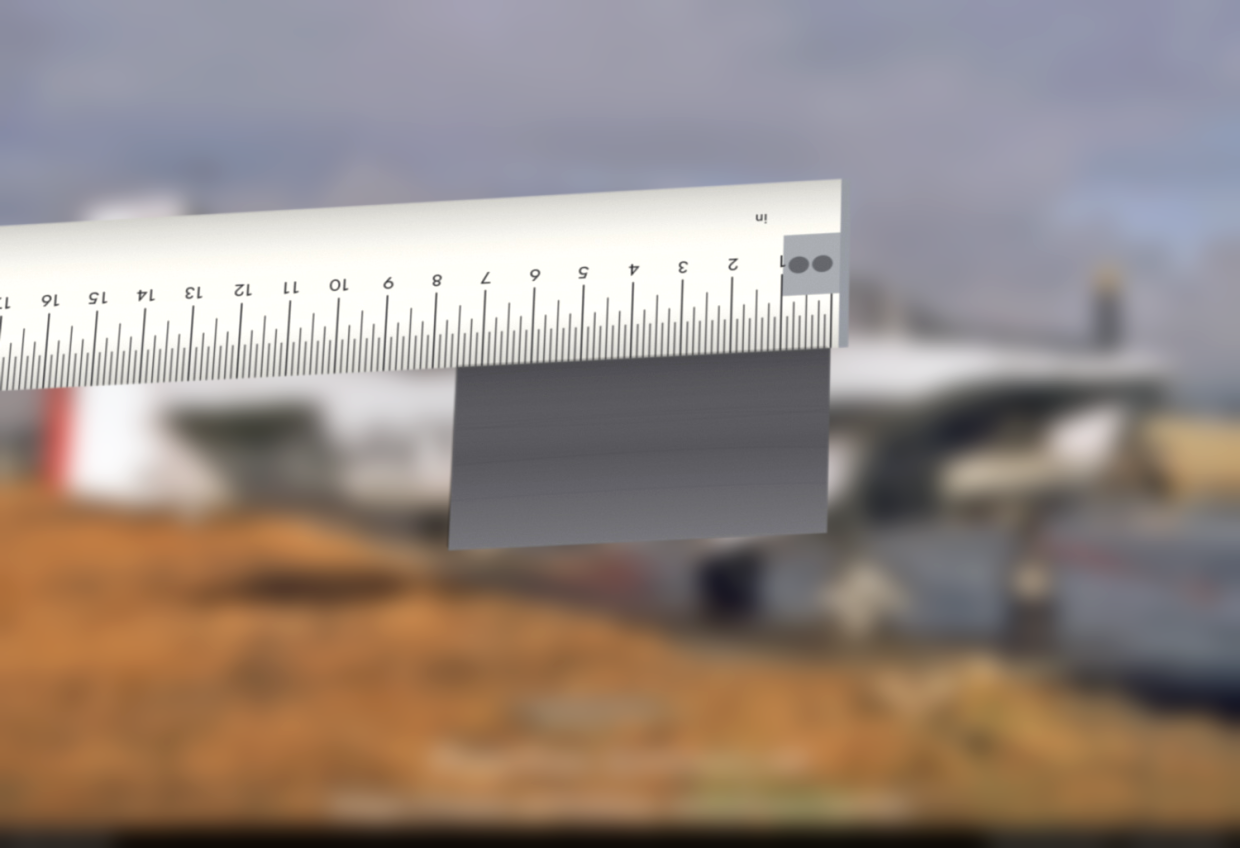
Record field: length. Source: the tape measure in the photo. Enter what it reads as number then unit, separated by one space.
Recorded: 7.5 in
